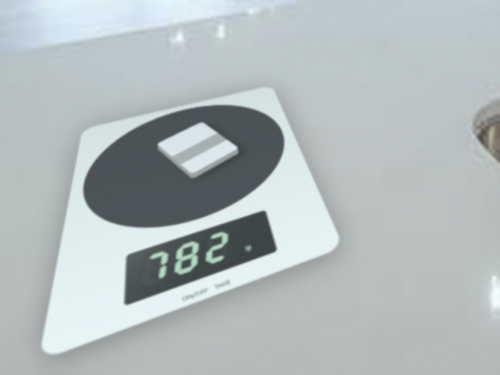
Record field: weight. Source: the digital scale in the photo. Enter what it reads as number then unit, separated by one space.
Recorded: 782 g
